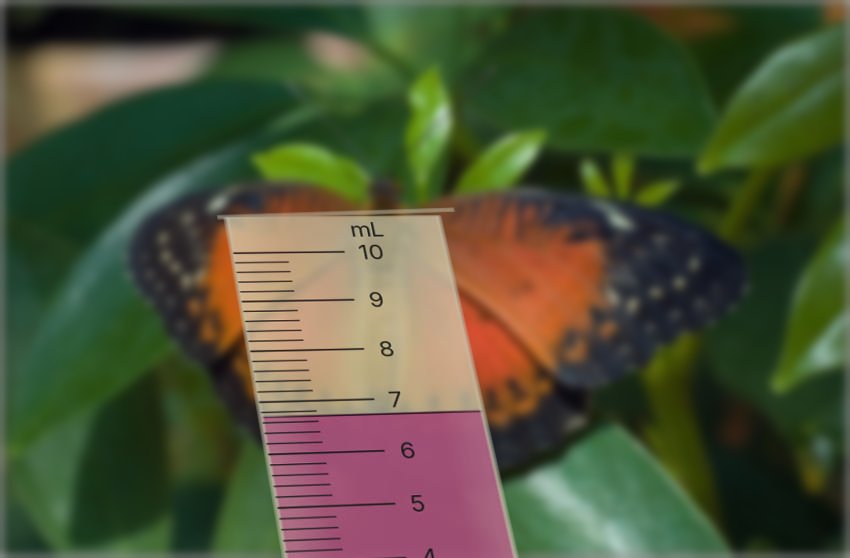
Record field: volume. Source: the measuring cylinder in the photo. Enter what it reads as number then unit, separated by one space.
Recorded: 6.7 mL
